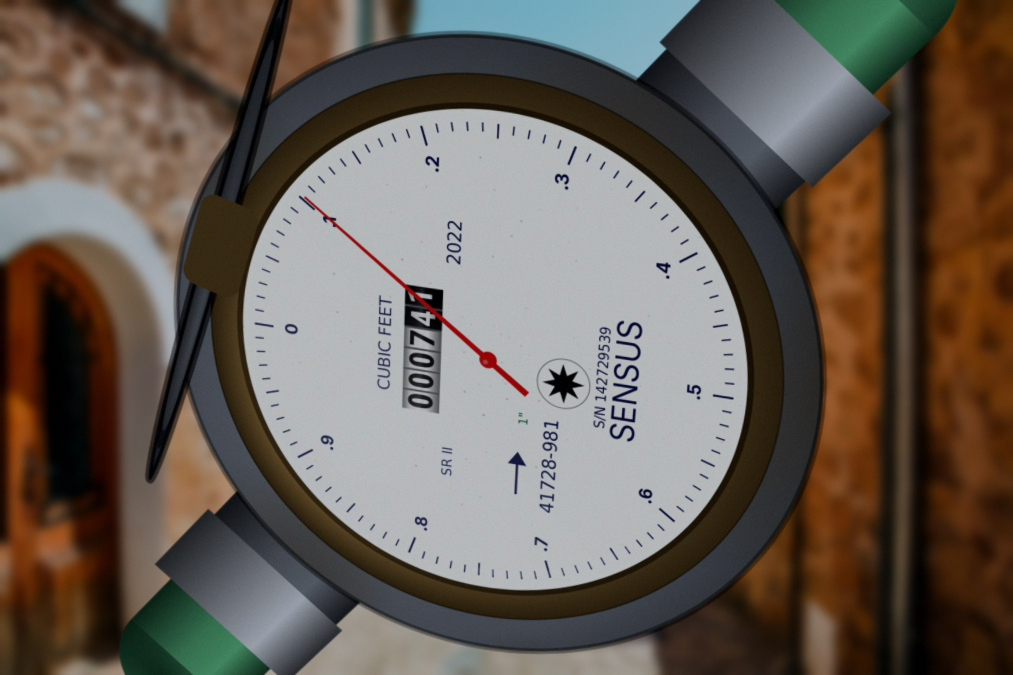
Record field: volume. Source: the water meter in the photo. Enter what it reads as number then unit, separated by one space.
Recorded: 741.10 ft³
